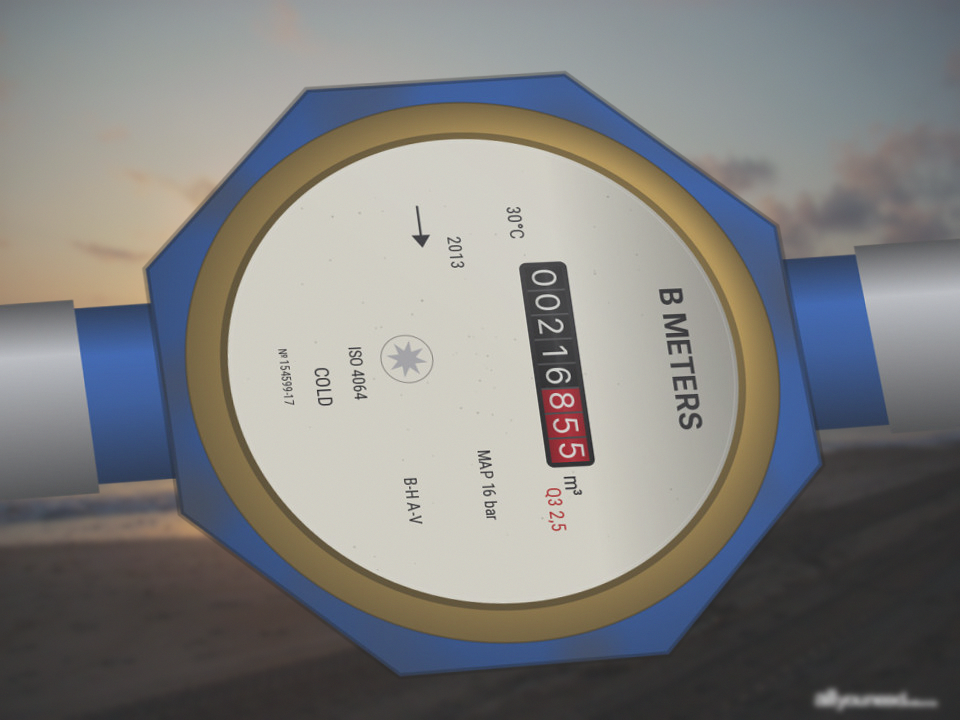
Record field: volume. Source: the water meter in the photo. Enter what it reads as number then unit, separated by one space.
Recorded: 216.855 m³
